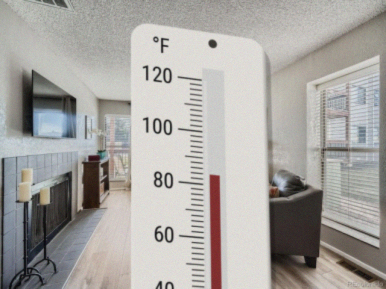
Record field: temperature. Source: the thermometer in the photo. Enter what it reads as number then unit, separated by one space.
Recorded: 84 °F
